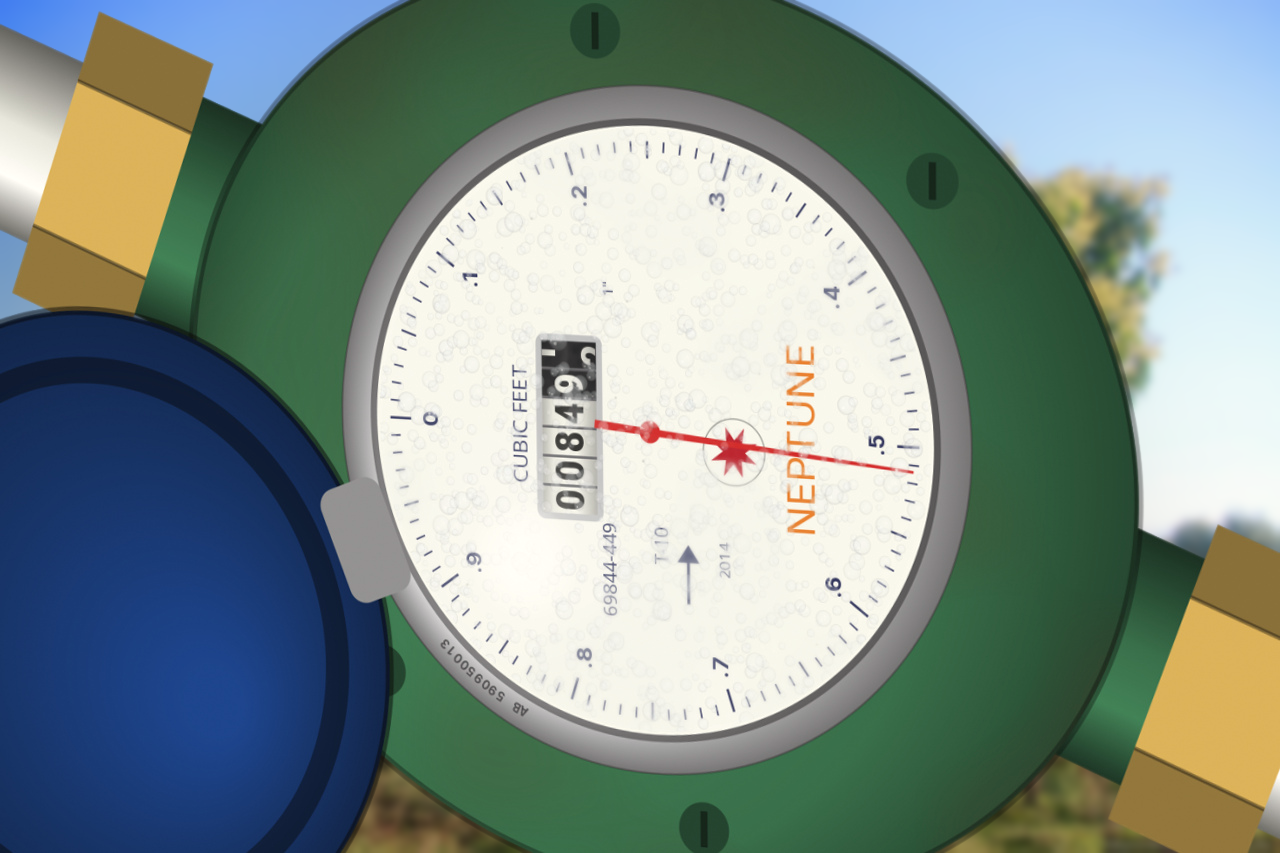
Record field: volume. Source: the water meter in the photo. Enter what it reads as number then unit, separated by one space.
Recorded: 8491.51 ft³
